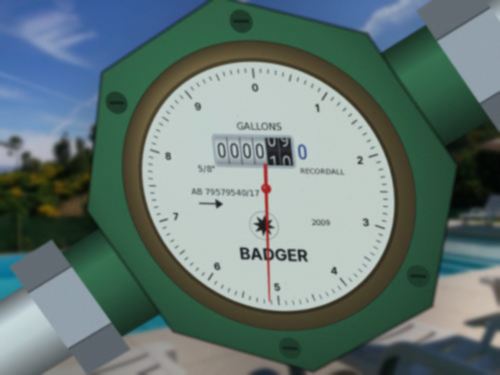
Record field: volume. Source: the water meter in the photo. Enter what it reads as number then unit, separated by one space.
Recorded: 95.1 gal
